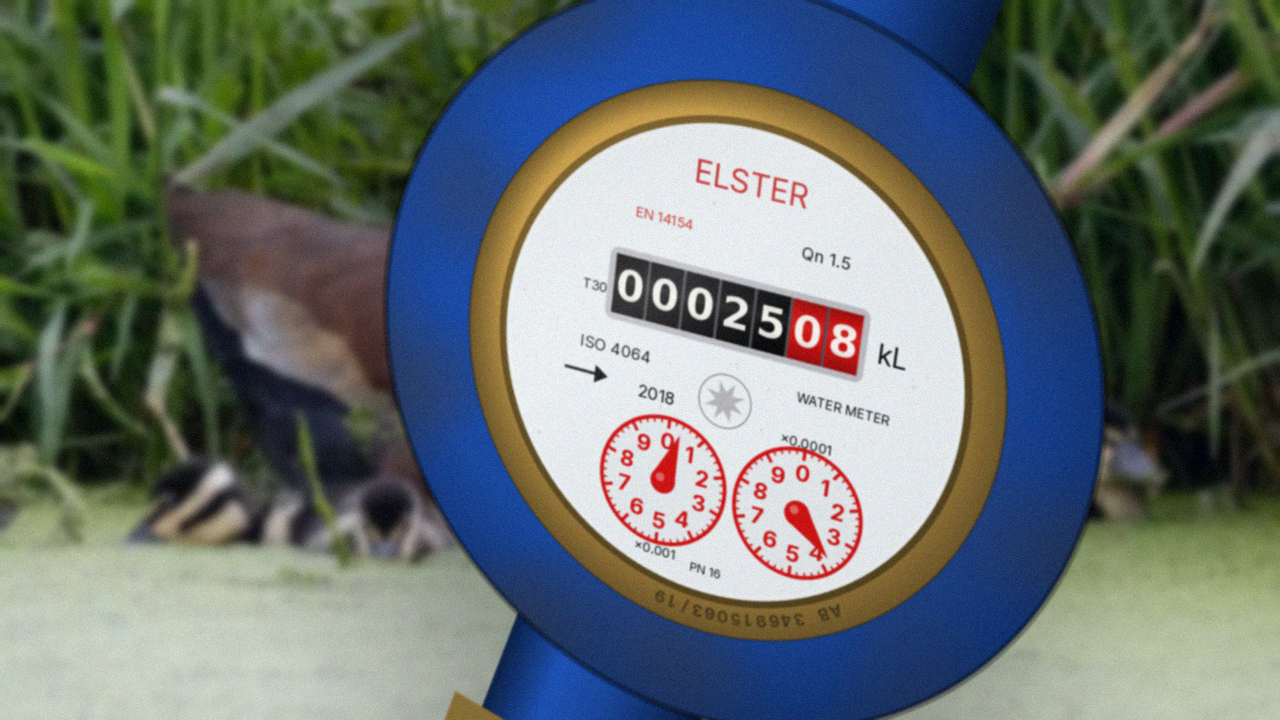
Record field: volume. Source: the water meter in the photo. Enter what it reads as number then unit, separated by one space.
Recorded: 25.0803 kL
